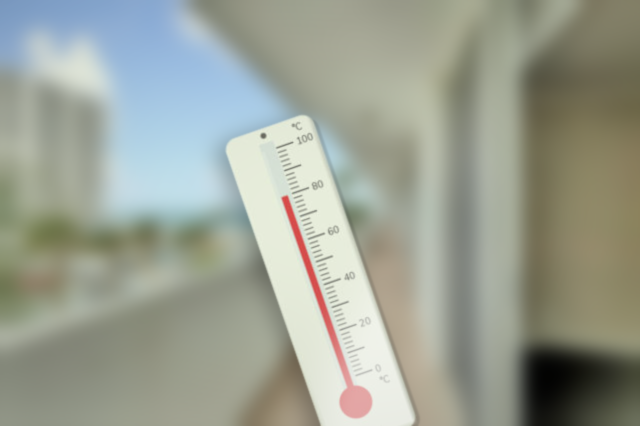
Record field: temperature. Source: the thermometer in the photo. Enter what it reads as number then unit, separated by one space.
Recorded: 80 °C
